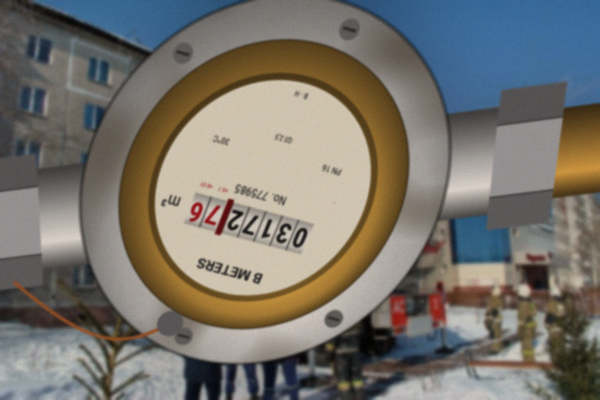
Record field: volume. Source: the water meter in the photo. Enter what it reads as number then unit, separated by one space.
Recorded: 3172.76 m³
